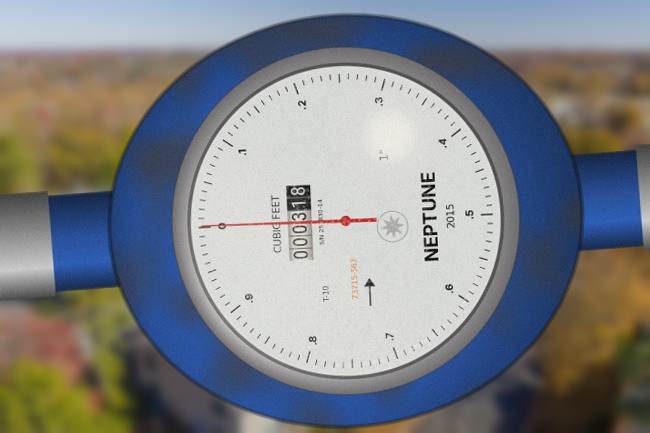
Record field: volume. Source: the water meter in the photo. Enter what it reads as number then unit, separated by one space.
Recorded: 318.00 ft³
